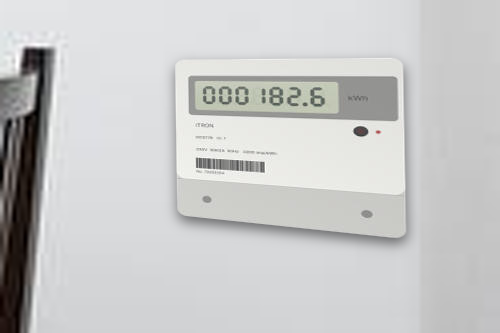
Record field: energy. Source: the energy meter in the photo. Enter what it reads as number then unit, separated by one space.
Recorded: 182.6 kWh
